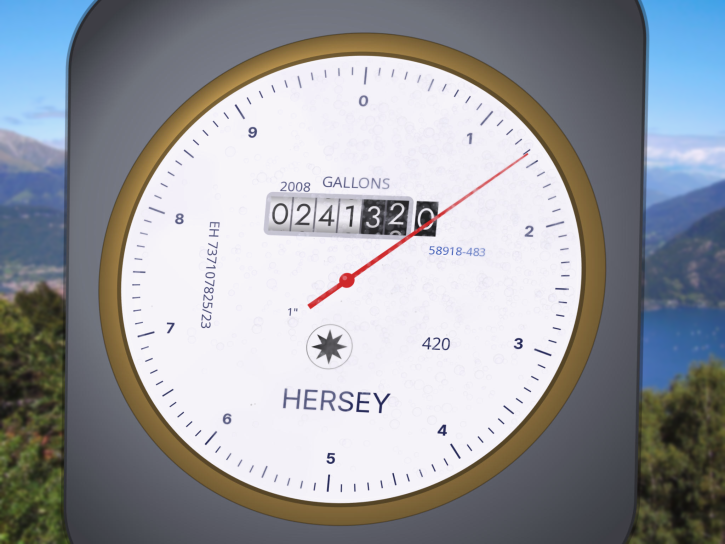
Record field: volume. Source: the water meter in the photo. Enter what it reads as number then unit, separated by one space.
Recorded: 241321.4 gal
